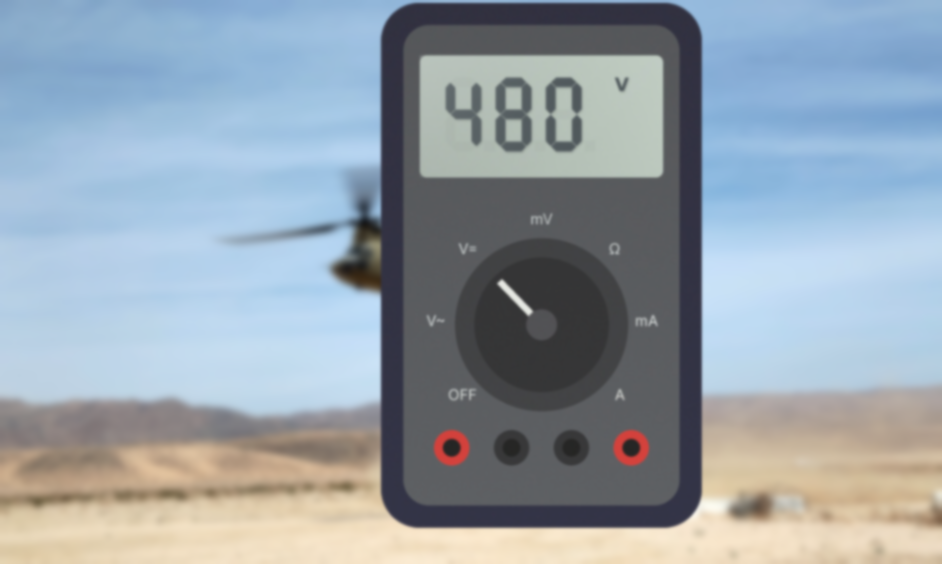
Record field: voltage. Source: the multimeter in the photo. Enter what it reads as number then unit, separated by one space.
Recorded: 480 V
